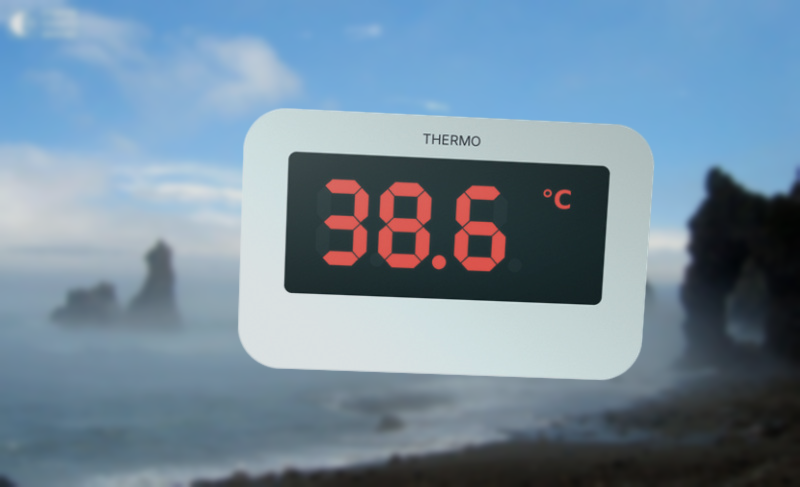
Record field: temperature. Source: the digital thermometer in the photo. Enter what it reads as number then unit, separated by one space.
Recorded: 38.6 °C
